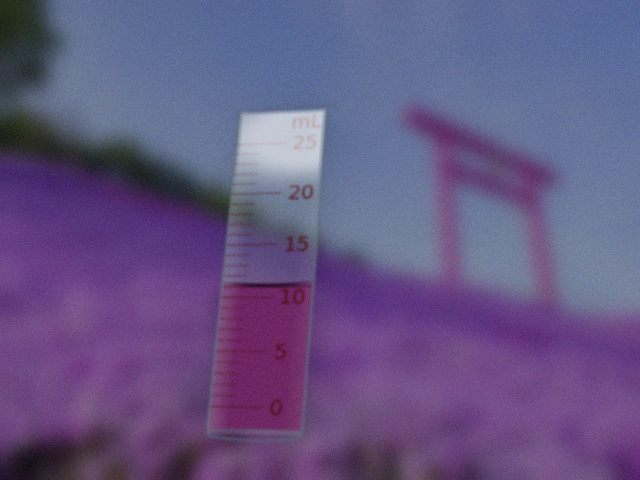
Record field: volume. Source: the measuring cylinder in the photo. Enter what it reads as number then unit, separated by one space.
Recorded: 11 mL
